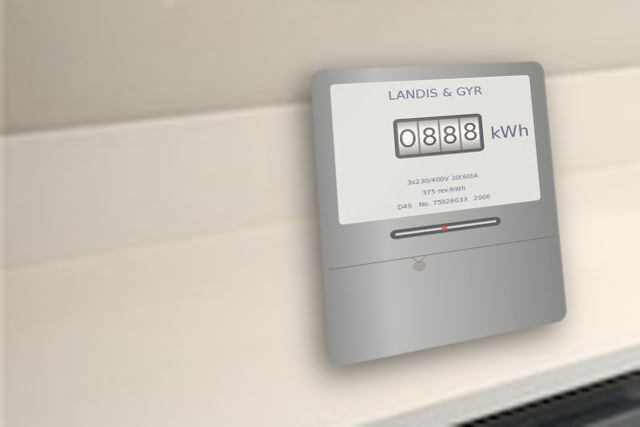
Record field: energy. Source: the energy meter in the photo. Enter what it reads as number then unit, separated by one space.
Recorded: 888 kWh
